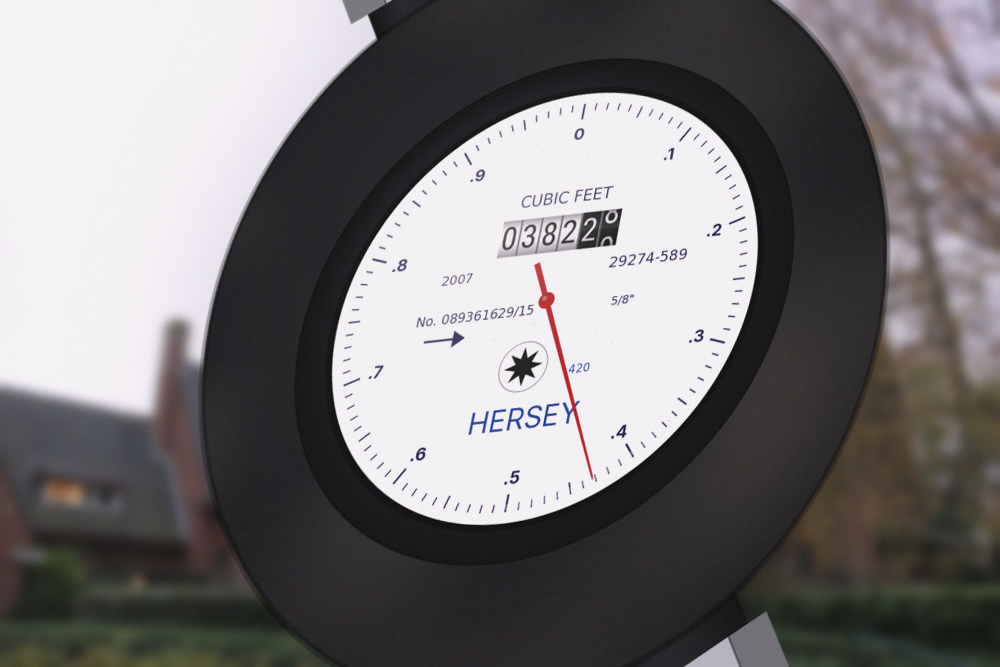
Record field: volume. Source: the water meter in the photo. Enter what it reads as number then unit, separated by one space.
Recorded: 38228.43 ft³
